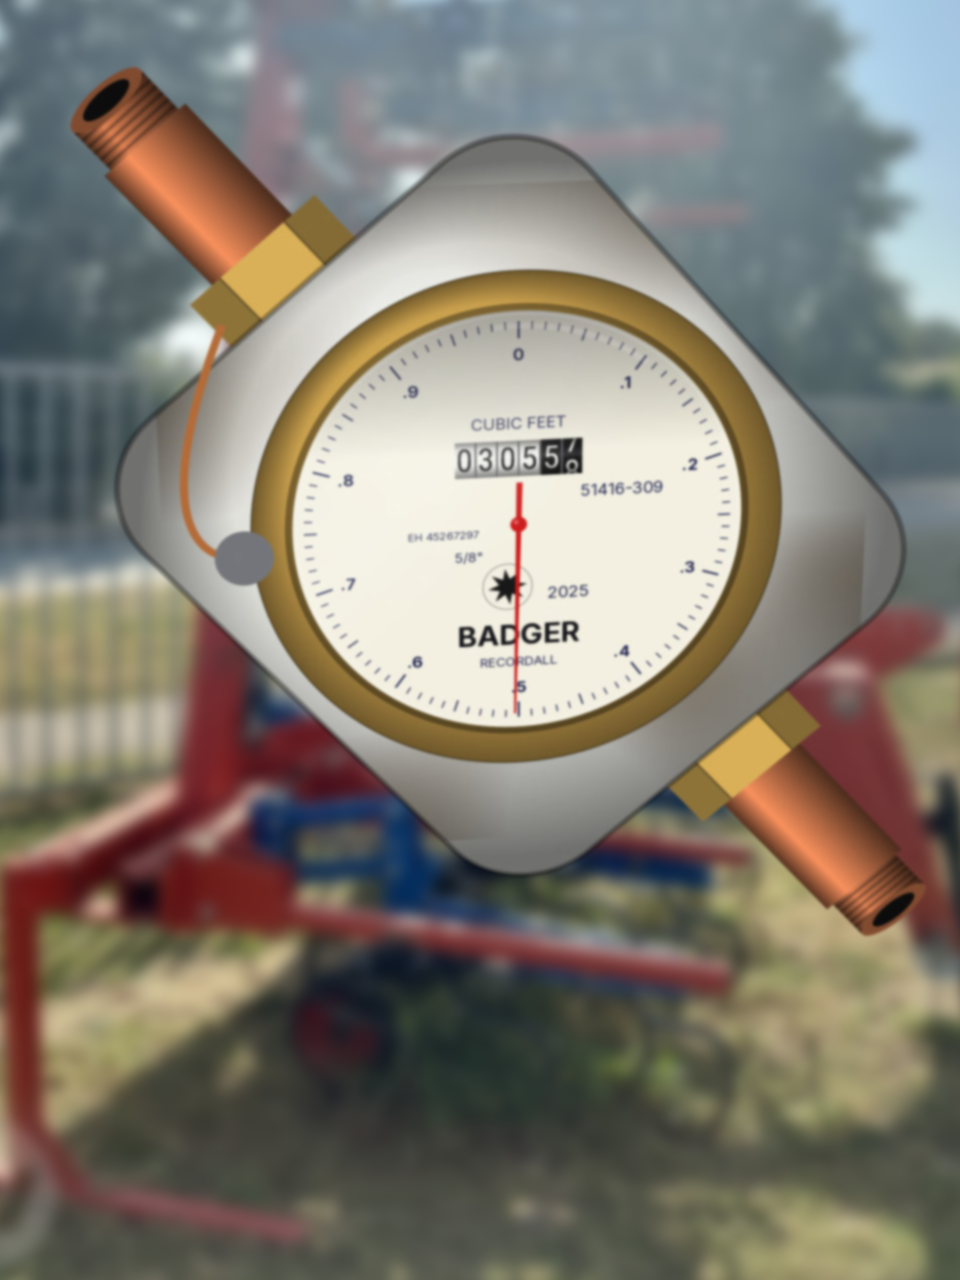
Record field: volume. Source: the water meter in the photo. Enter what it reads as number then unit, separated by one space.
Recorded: 30557.50 ft³
